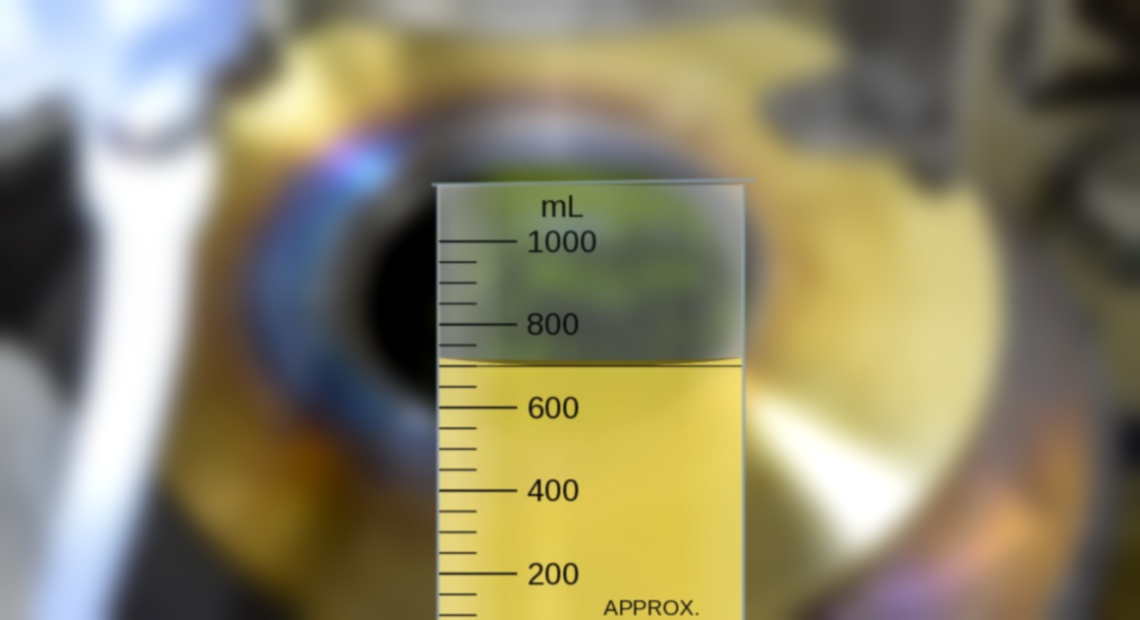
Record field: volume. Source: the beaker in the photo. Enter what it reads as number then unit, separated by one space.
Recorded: 700 mL
